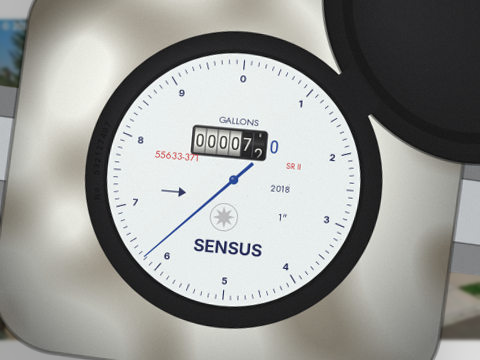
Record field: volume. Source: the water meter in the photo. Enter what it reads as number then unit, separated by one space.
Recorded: 716.2 gal
